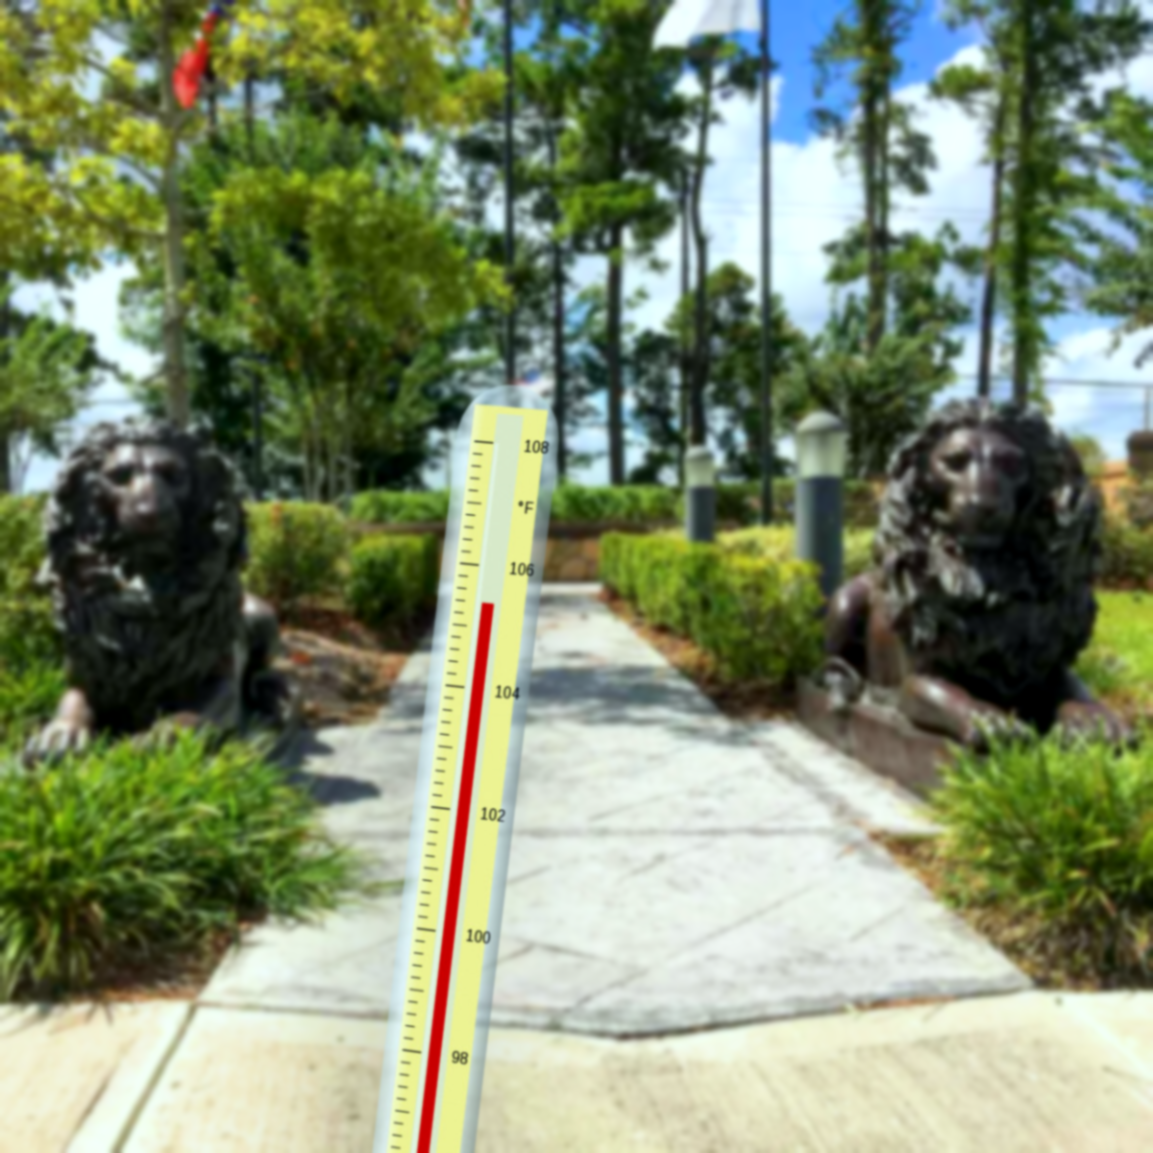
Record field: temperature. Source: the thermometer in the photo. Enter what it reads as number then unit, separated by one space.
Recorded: 105.4 °F
